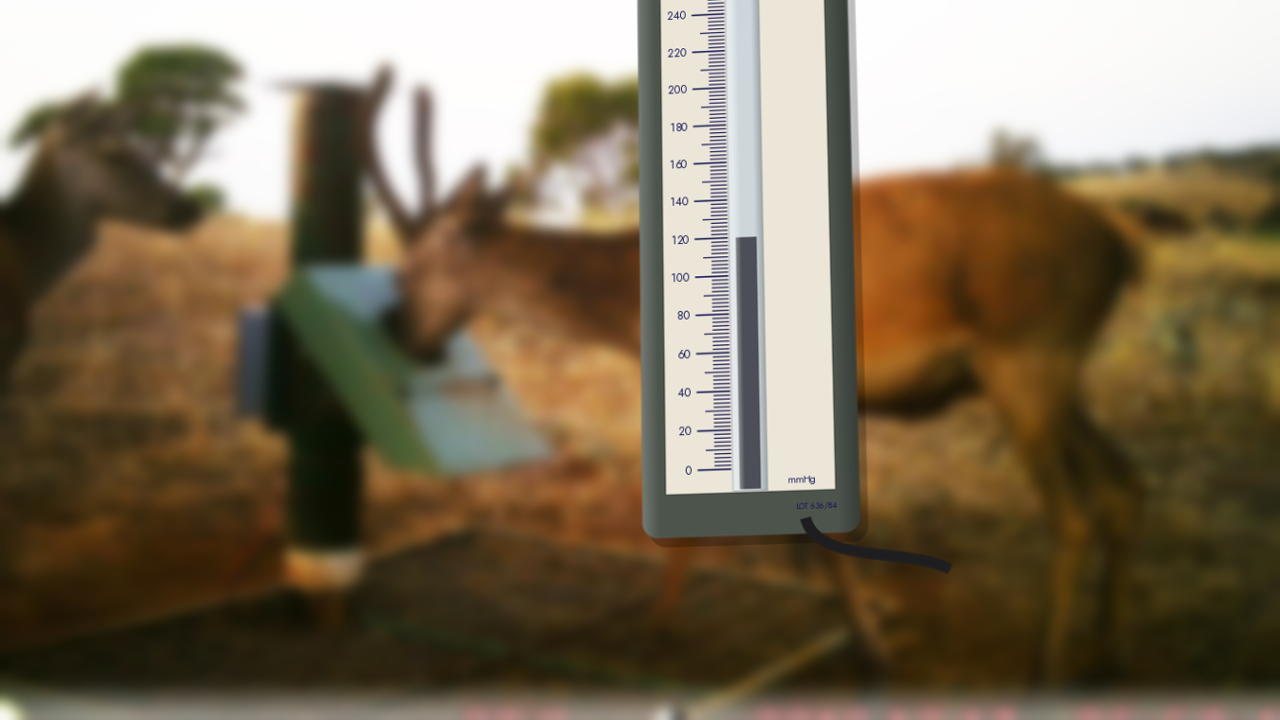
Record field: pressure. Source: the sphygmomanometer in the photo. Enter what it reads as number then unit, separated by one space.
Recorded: 120 mmHg
